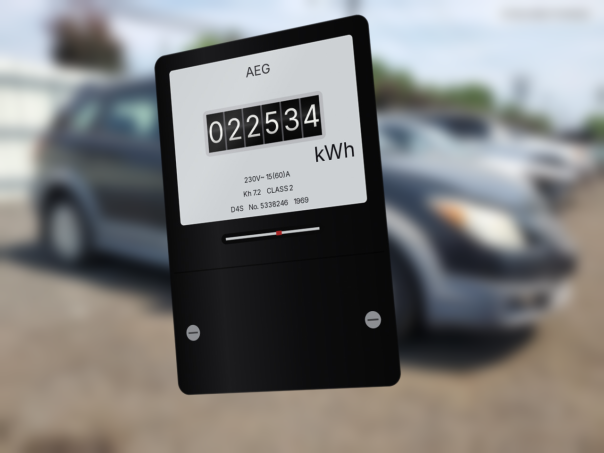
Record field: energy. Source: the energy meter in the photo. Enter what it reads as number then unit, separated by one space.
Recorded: 22534 kWh
